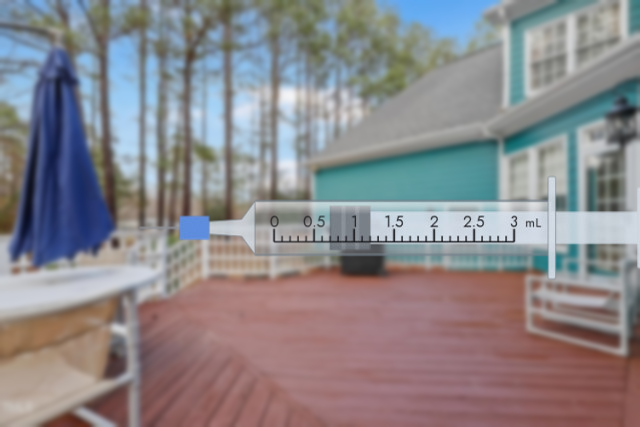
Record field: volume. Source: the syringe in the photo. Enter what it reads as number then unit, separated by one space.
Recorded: 0.7 mL
